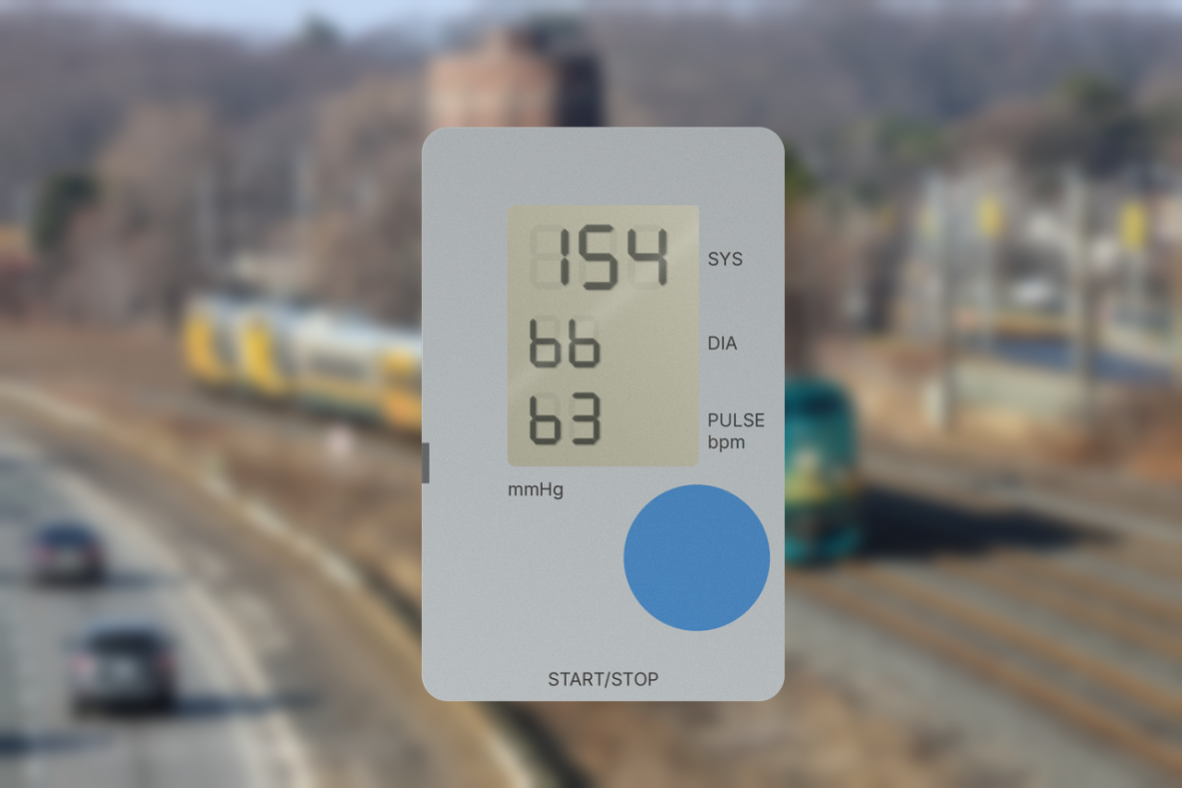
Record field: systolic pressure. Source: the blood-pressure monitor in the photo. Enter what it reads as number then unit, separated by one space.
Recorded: 154 mmHg
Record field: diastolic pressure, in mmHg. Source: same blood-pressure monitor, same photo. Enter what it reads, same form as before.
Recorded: 66 mmHg
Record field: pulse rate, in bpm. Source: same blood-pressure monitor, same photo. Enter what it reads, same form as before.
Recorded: 63 bpm
